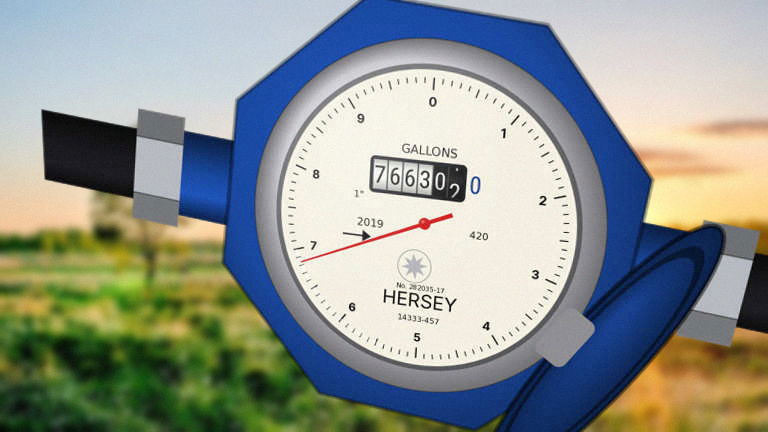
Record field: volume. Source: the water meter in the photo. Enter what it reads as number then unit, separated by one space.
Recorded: 7663016.8 gal
